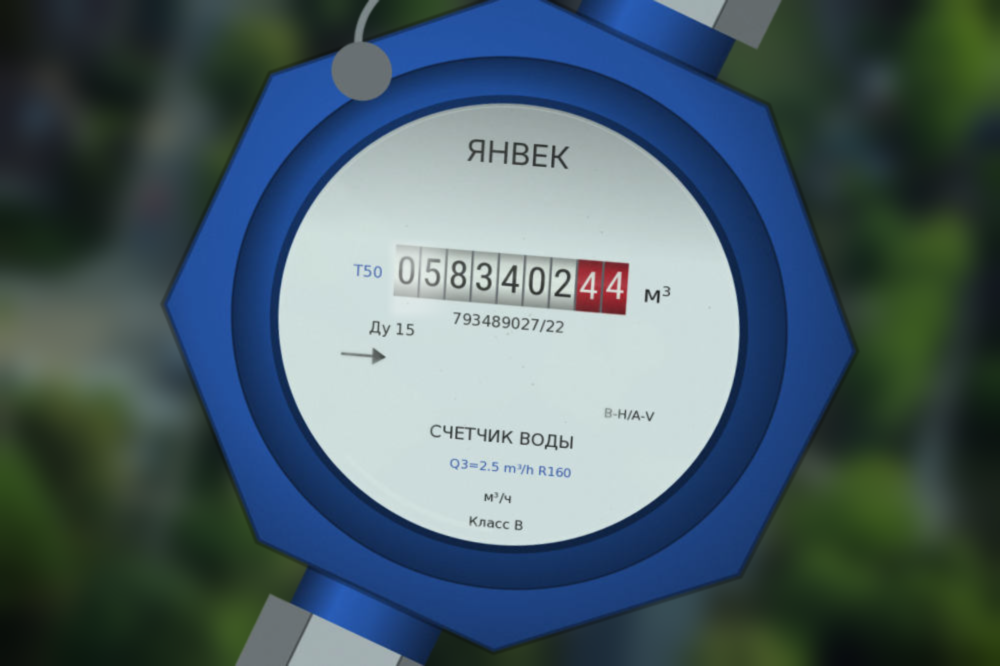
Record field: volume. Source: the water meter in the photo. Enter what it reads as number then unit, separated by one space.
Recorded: 583402.44 m³
